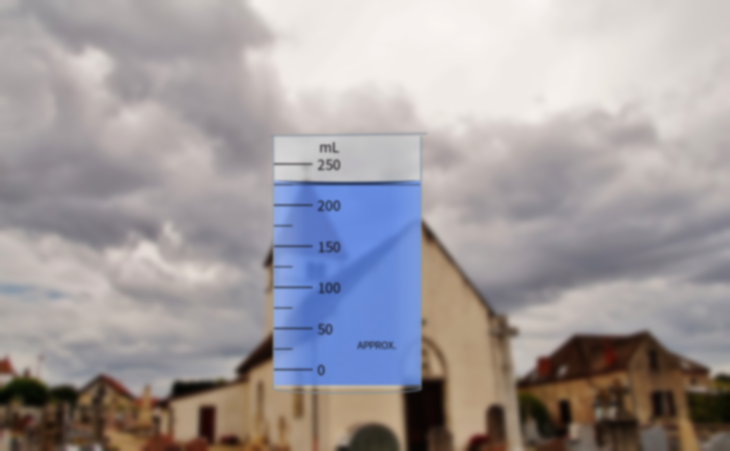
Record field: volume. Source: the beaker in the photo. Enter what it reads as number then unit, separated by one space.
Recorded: 225 mL
